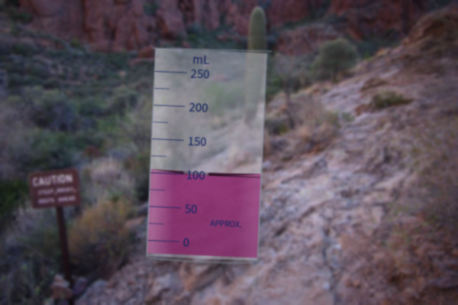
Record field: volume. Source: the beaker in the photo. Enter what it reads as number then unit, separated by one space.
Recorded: 100 mL
